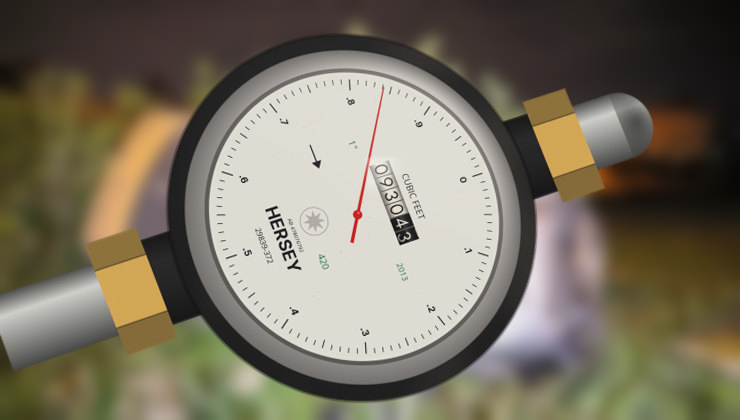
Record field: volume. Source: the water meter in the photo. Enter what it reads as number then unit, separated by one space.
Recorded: 93042.84 ft³
